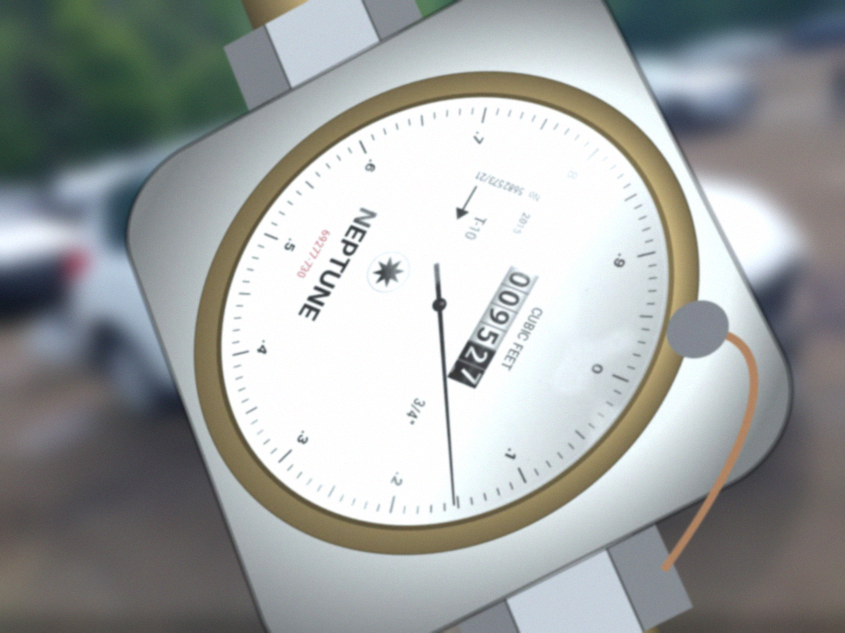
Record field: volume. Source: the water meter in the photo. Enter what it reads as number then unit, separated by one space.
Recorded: 9527.15 ft³
